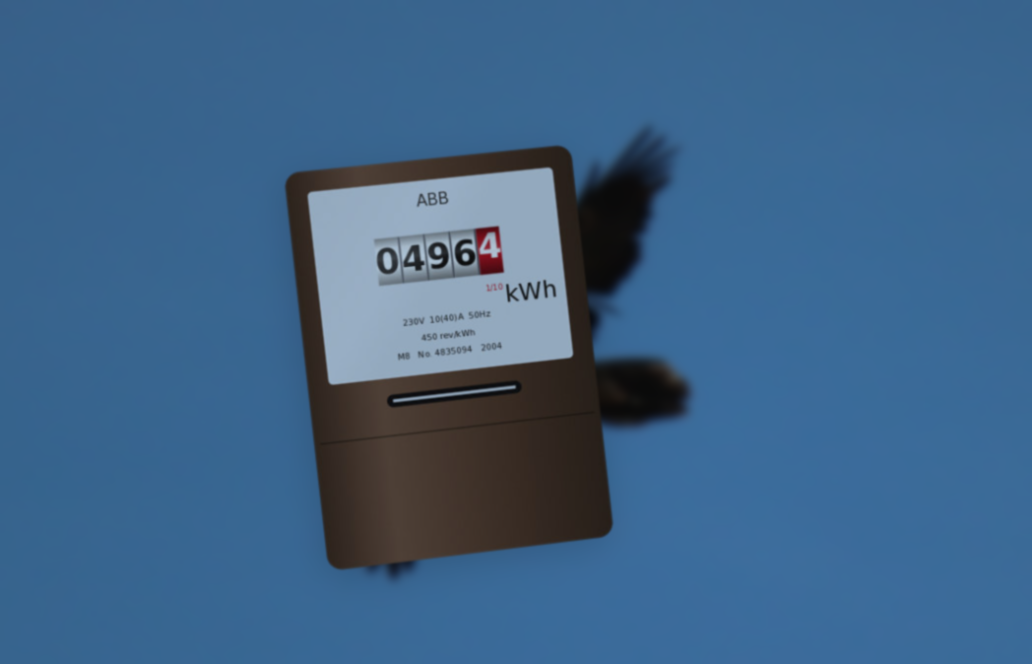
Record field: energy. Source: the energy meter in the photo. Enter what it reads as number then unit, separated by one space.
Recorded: 496.4 kWh
